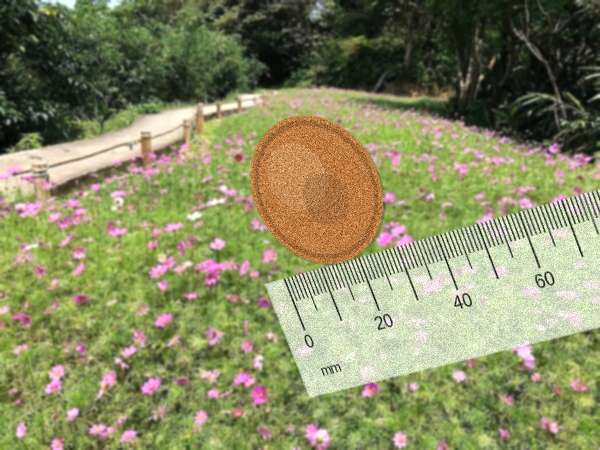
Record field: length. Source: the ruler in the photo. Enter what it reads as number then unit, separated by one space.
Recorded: 32 mm
